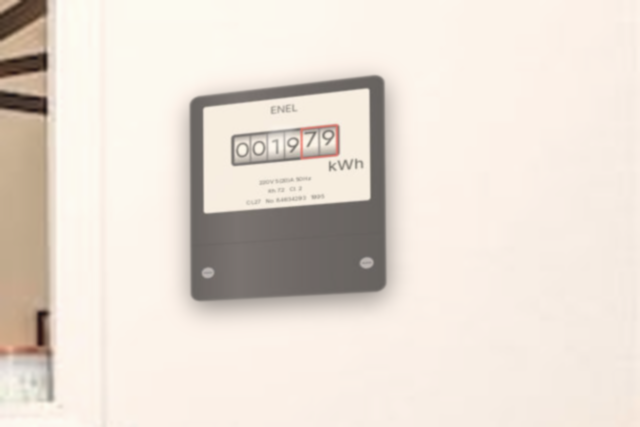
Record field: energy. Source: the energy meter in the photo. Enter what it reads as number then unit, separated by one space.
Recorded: 19.79 kWh
